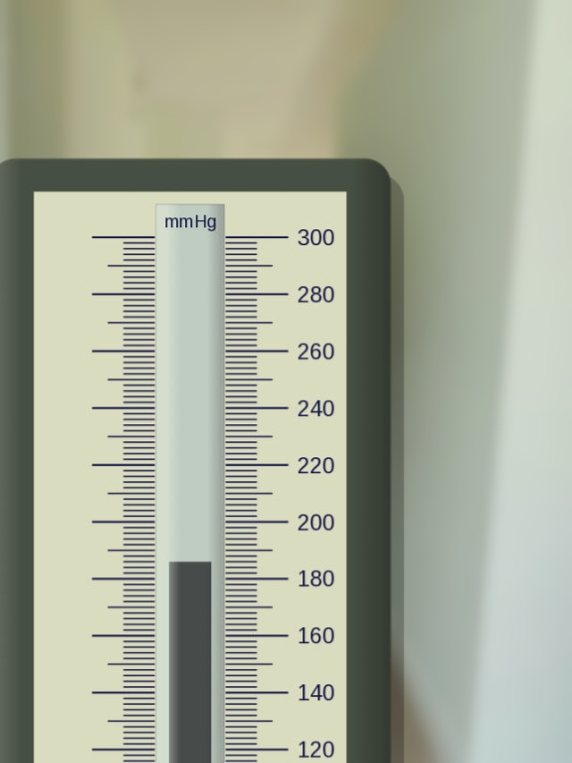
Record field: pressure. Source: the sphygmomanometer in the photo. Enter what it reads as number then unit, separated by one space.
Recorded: 186 mmHg
